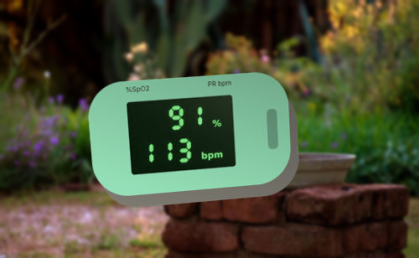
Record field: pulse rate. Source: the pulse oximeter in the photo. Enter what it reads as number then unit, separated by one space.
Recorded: 113 bpm
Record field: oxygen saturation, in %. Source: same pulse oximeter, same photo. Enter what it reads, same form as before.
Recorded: 91 %
